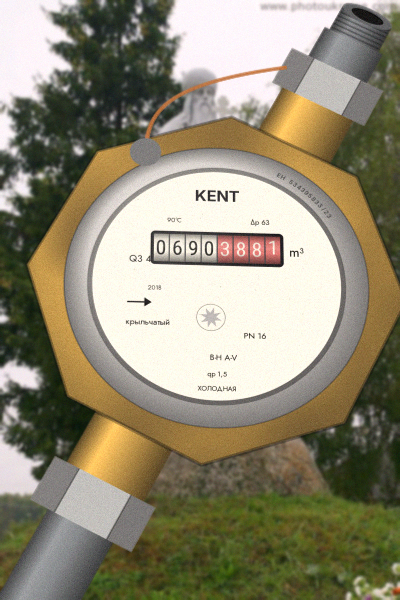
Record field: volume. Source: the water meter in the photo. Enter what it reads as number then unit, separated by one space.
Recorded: 690.3881 m³
